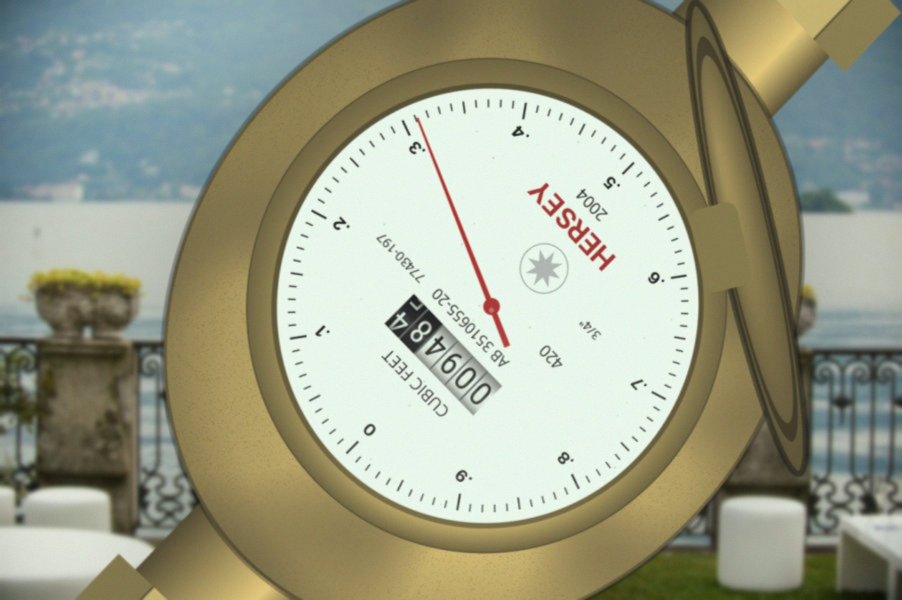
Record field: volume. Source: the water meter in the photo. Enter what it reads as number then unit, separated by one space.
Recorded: 9484.31 ft³
